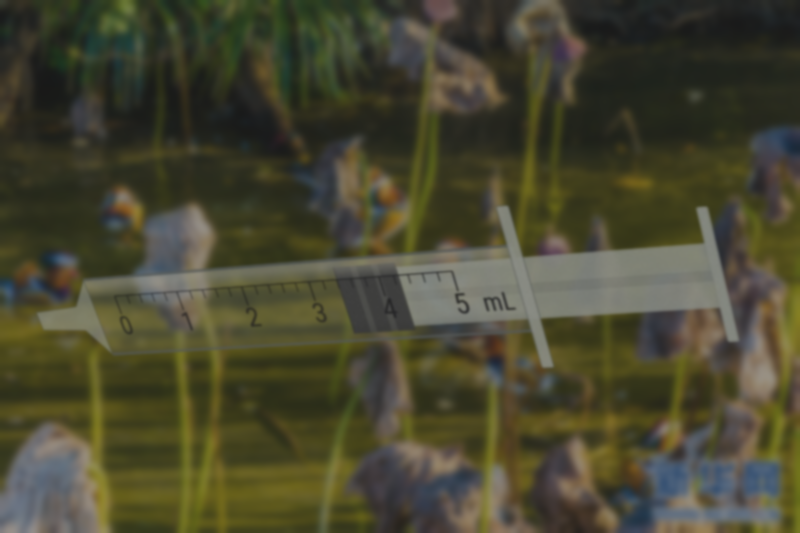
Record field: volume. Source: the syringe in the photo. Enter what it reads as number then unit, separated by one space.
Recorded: 3.4 mL
